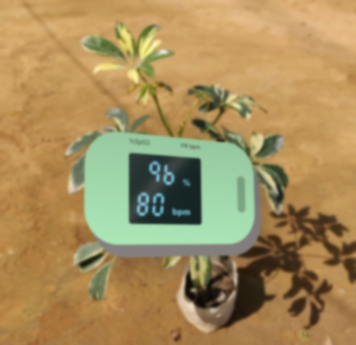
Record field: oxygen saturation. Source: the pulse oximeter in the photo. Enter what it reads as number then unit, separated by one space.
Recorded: 96 %
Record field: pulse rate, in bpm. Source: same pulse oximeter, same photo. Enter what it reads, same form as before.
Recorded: 80 bpm
